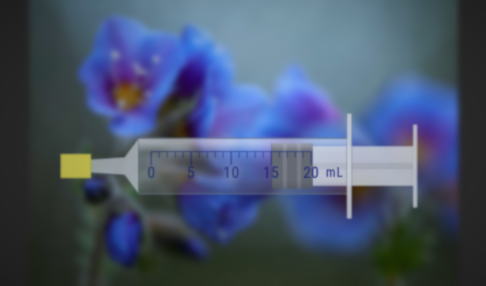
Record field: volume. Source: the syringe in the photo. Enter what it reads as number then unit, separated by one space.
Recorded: 15 mL
